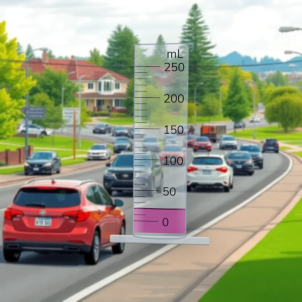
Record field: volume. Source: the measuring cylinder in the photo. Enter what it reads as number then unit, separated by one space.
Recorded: 20 mL
